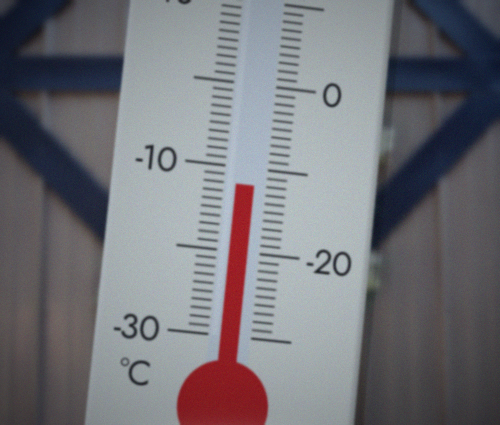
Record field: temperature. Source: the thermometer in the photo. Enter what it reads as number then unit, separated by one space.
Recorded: -12 °C
